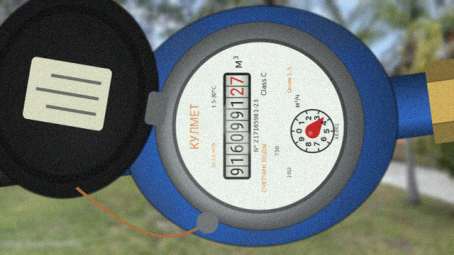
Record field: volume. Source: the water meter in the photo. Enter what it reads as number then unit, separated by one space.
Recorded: 9160991.273 m³
